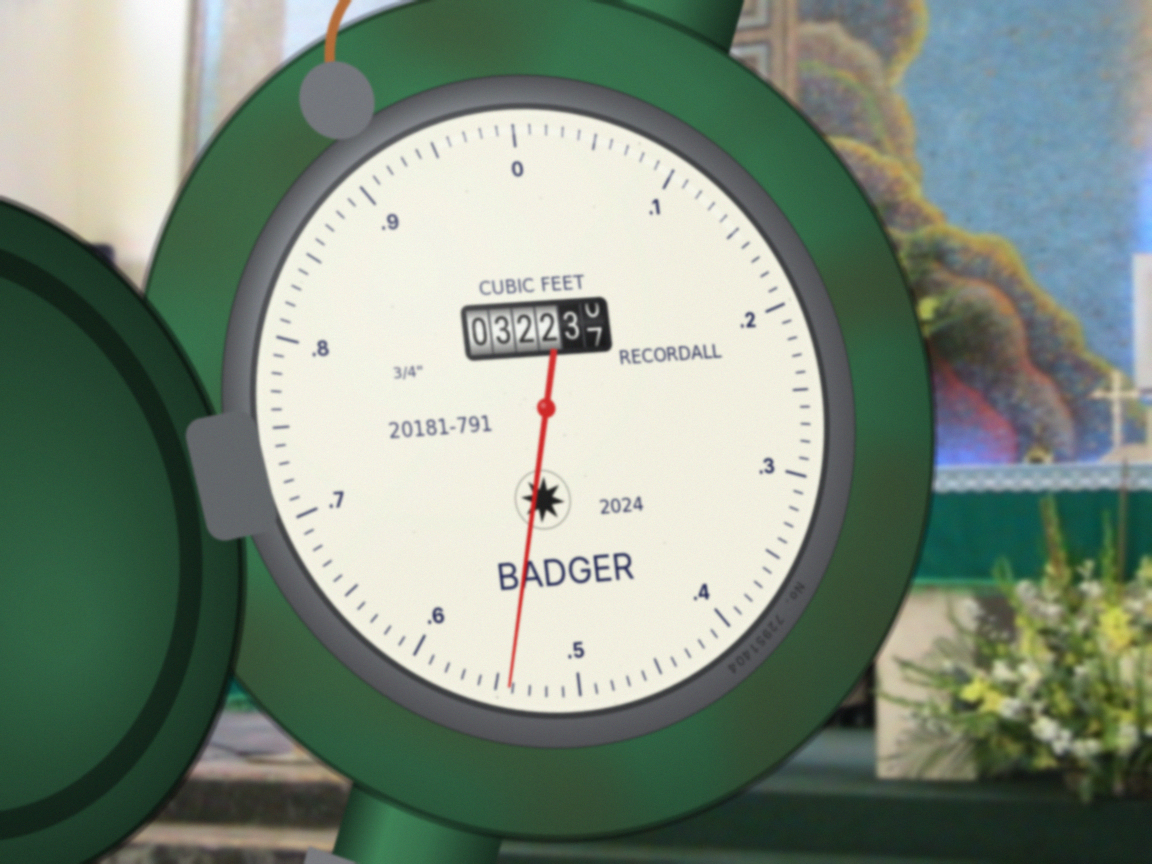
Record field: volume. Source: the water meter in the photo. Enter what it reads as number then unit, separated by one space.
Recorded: 32236.54 ft³
